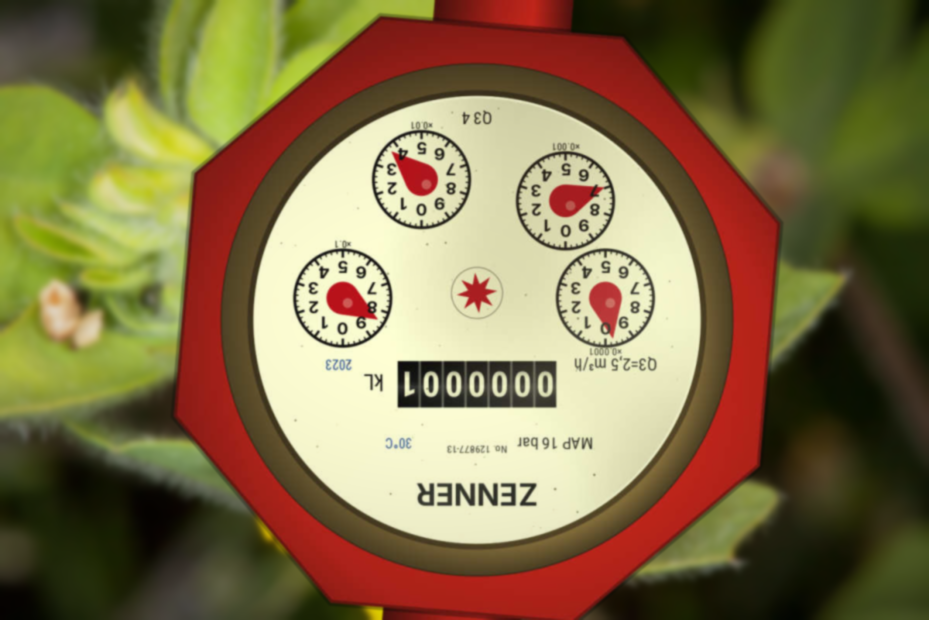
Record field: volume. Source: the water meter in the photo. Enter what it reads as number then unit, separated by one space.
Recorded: 1.8369 kL
